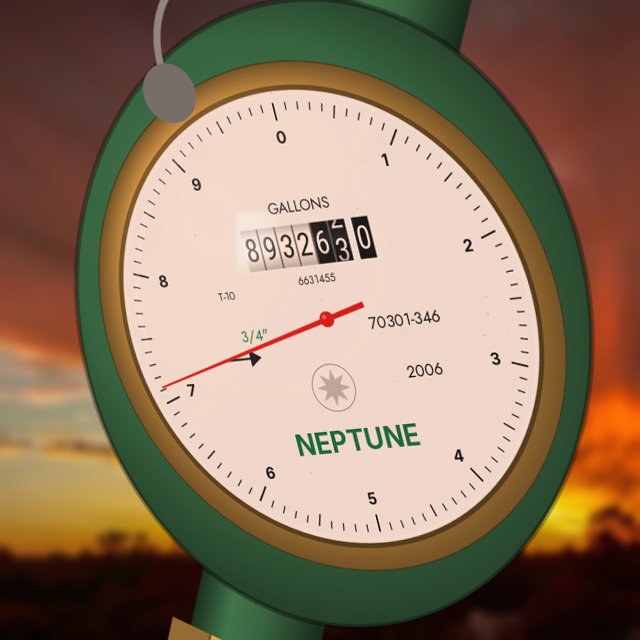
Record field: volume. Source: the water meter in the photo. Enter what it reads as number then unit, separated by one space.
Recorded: 8932627.1 gal
